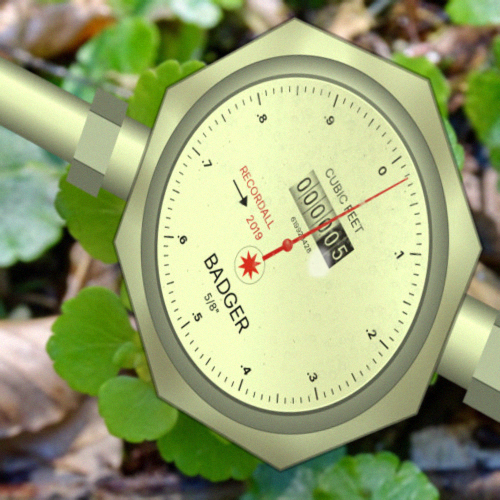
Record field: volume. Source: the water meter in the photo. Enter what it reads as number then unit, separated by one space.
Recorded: 5.02 ft³
